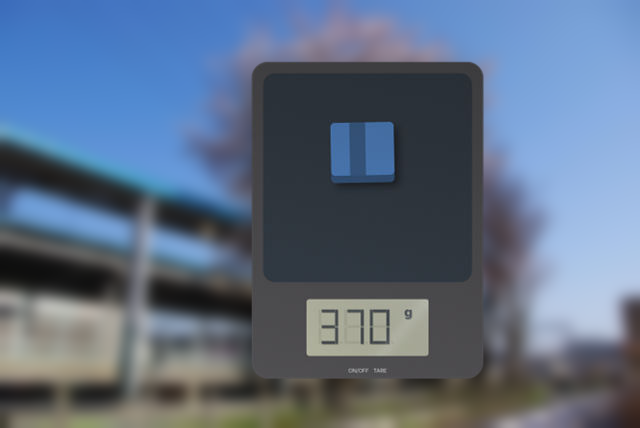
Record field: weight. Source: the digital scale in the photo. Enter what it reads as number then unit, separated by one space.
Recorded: 370 g
